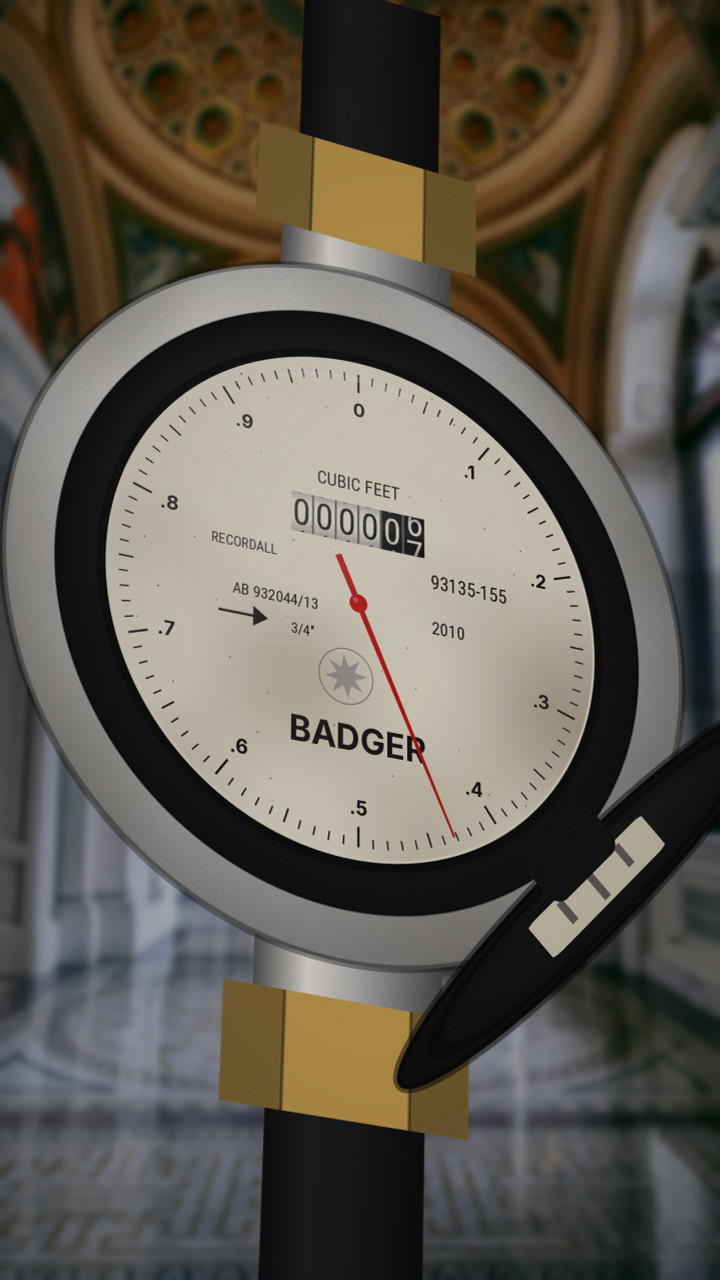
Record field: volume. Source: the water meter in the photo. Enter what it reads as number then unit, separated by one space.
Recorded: 6.43 ft³
